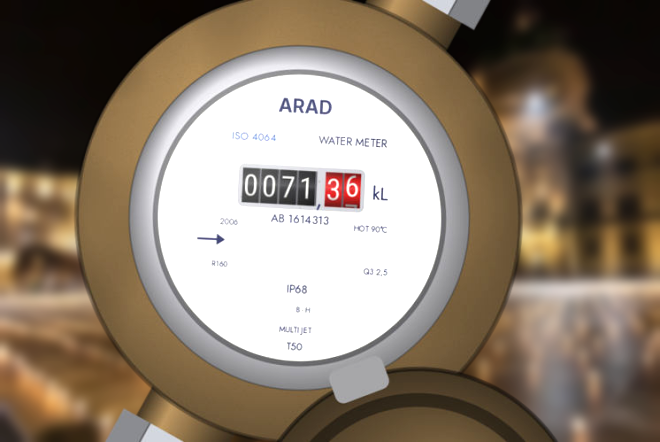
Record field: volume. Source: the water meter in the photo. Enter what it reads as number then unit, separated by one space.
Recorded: 71.36 kL
